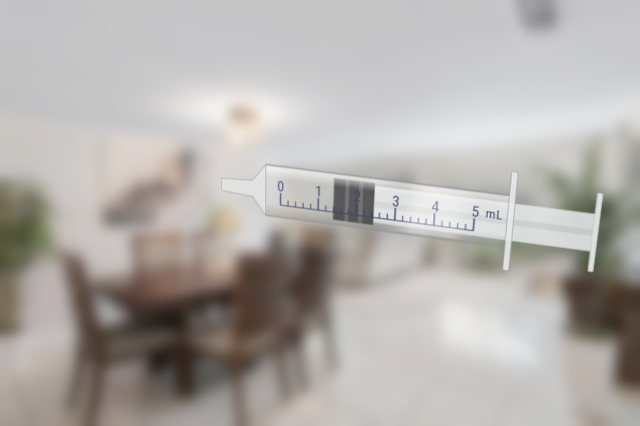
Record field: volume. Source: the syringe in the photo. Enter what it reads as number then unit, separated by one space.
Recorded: 1.4 mL
